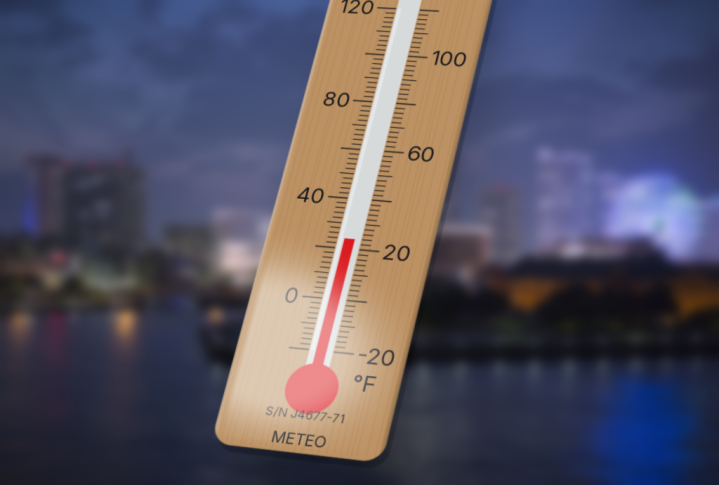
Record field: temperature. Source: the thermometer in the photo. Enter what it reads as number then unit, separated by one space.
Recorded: 24 °F
